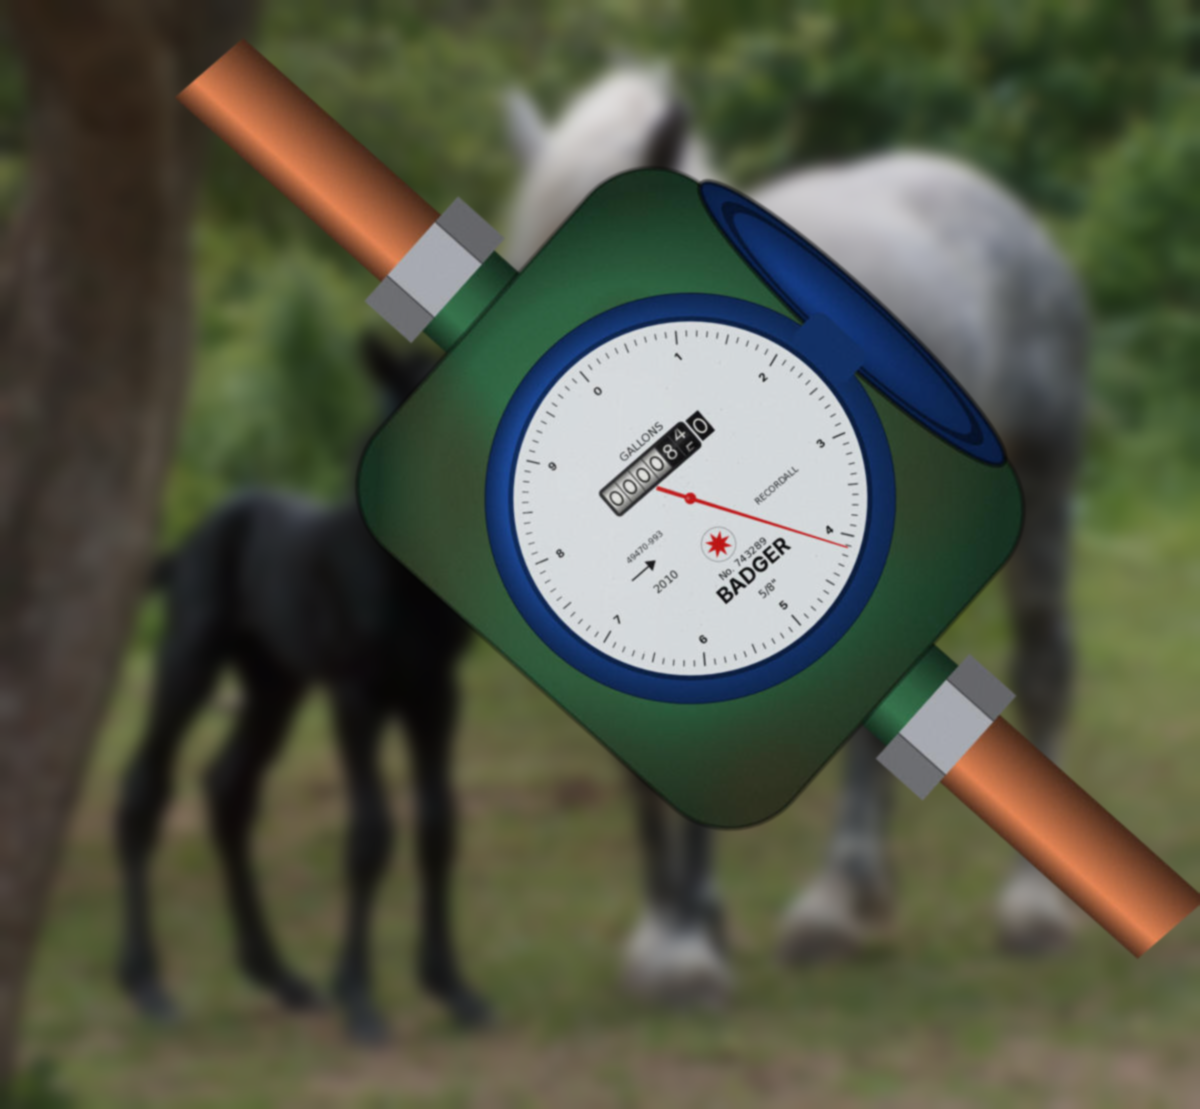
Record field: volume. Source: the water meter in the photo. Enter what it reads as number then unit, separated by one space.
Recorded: 844.1 gal
